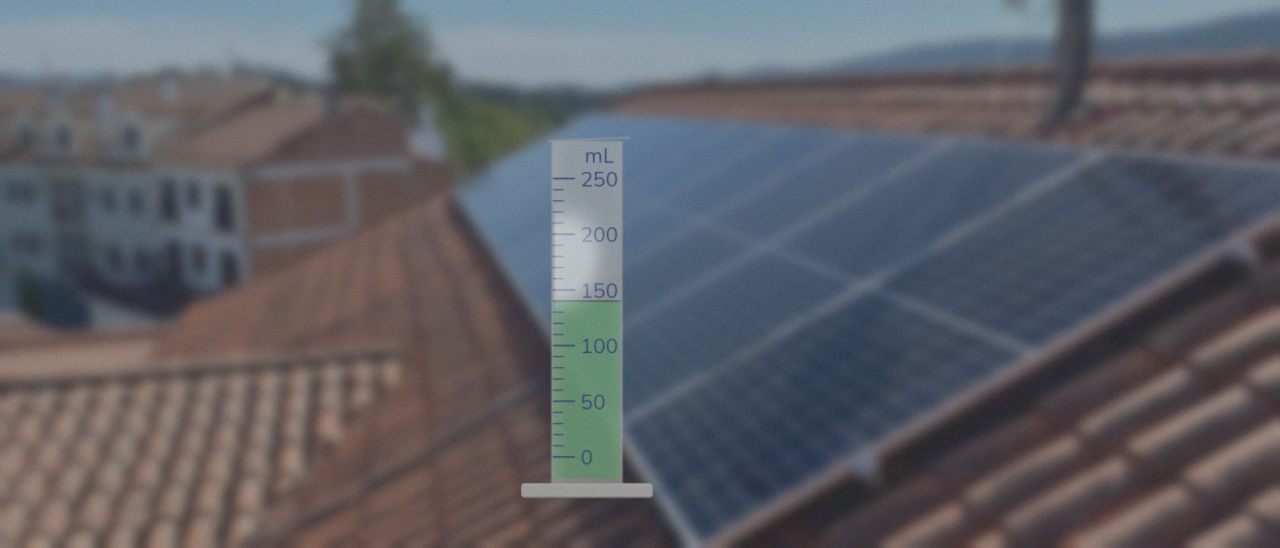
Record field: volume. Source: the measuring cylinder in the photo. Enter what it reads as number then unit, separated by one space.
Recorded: 140 mL
